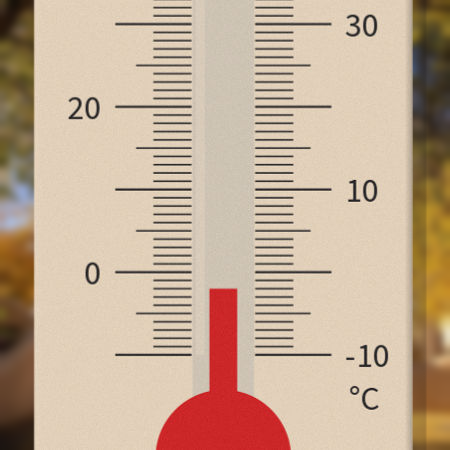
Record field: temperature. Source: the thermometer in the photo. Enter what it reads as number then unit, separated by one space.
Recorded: -2 °C
